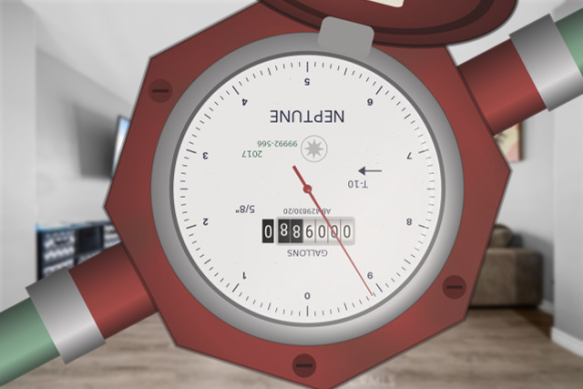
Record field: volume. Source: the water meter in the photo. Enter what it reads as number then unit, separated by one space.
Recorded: 9879.1 gal
